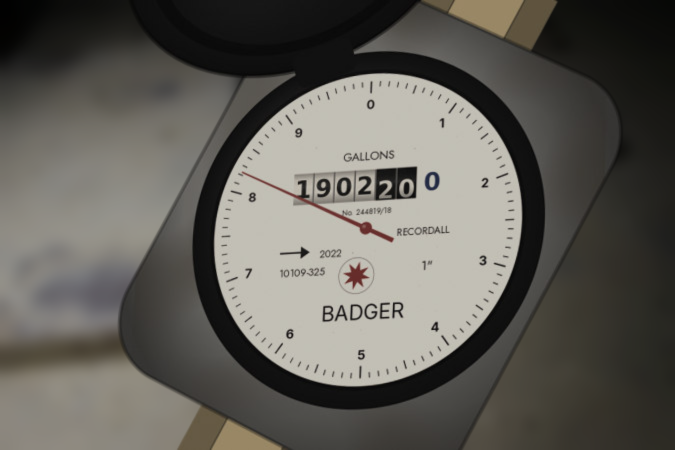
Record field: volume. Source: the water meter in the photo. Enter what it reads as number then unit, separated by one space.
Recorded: 1902198.2 gal
